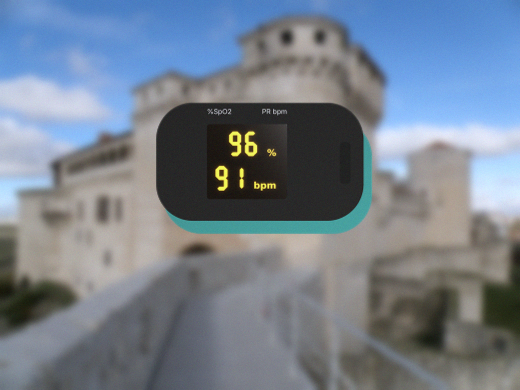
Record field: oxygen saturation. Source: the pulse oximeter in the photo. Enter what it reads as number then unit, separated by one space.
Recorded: 96 %
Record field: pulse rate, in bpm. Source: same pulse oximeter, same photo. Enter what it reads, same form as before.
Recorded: 91 bpm
